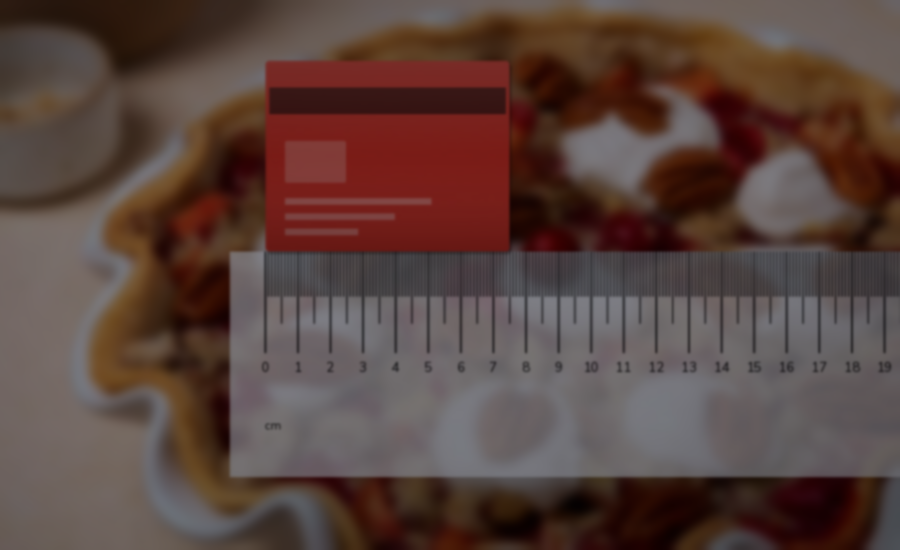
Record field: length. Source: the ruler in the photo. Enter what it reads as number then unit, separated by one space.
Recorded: 7.5 cm
